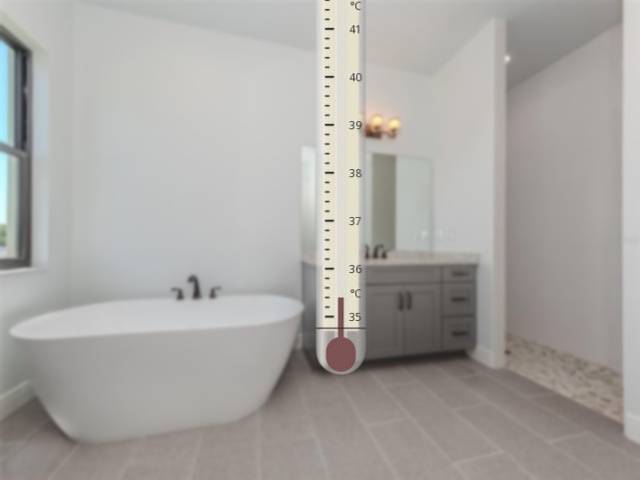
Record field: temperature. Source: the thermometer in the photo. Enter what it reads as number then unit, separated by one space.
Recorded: 35.4 °C
